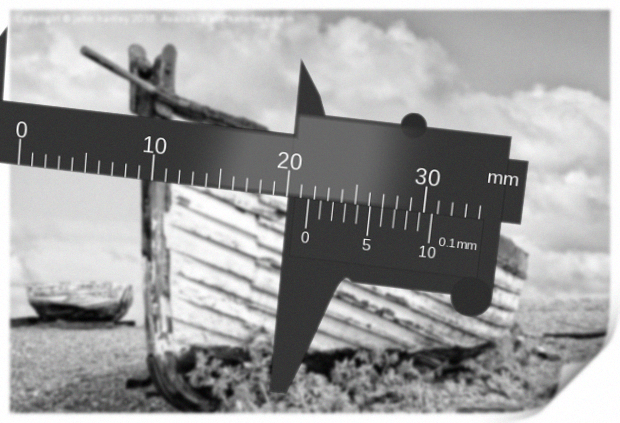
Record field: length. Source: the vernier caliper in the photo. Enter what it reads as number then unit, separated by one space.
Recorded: 21.6 mm
